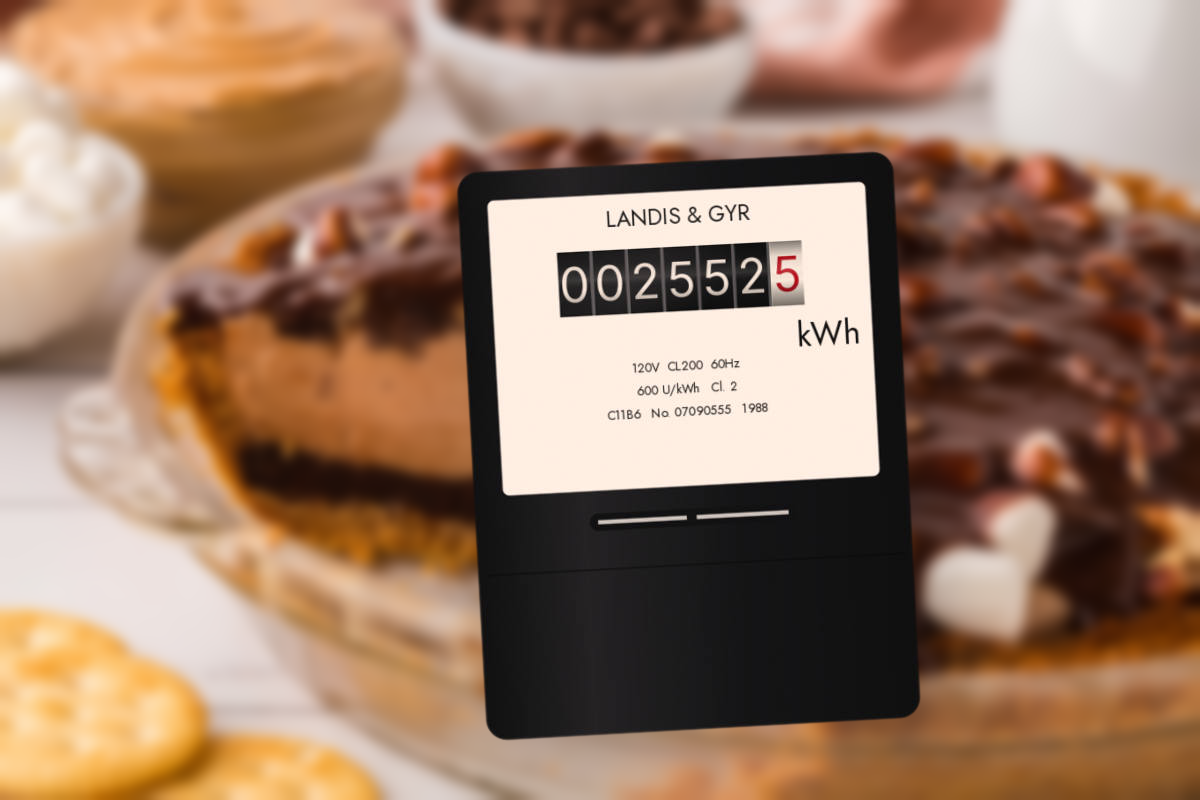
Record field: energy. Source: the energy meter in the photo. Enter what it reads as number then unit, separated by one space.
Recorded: 2552.5 kWh
